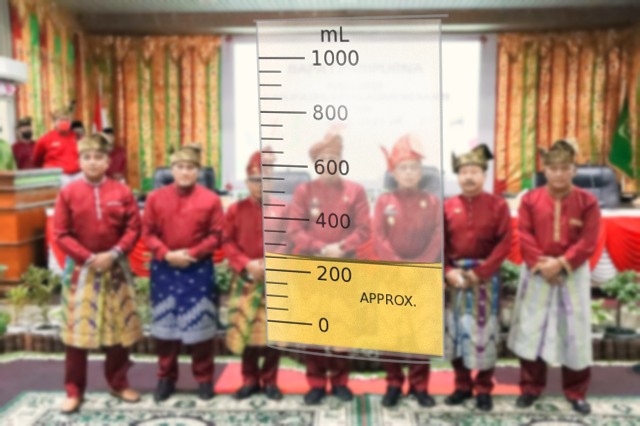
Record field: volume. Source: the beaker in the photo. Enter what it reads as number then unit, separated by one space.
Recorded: 250 mL
